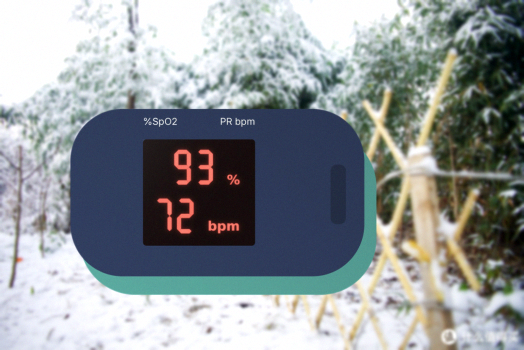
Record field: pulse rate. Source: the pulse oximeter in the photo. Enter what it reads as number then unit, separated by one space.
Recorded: 72 bpm
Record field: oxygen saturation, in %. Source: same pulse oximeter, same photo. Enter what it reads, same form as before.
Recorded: 93 %
